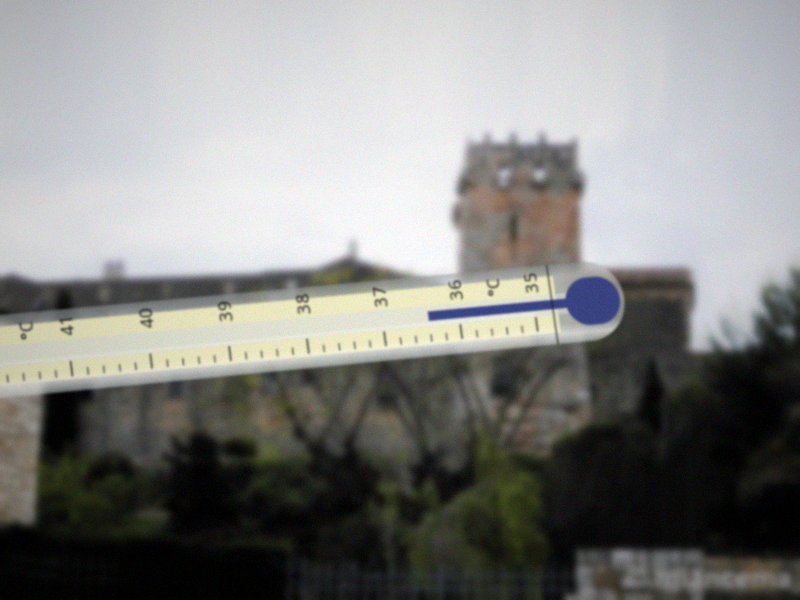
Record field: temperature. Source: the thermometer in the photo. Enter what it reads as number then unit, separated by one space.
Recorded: 36.4 °C
